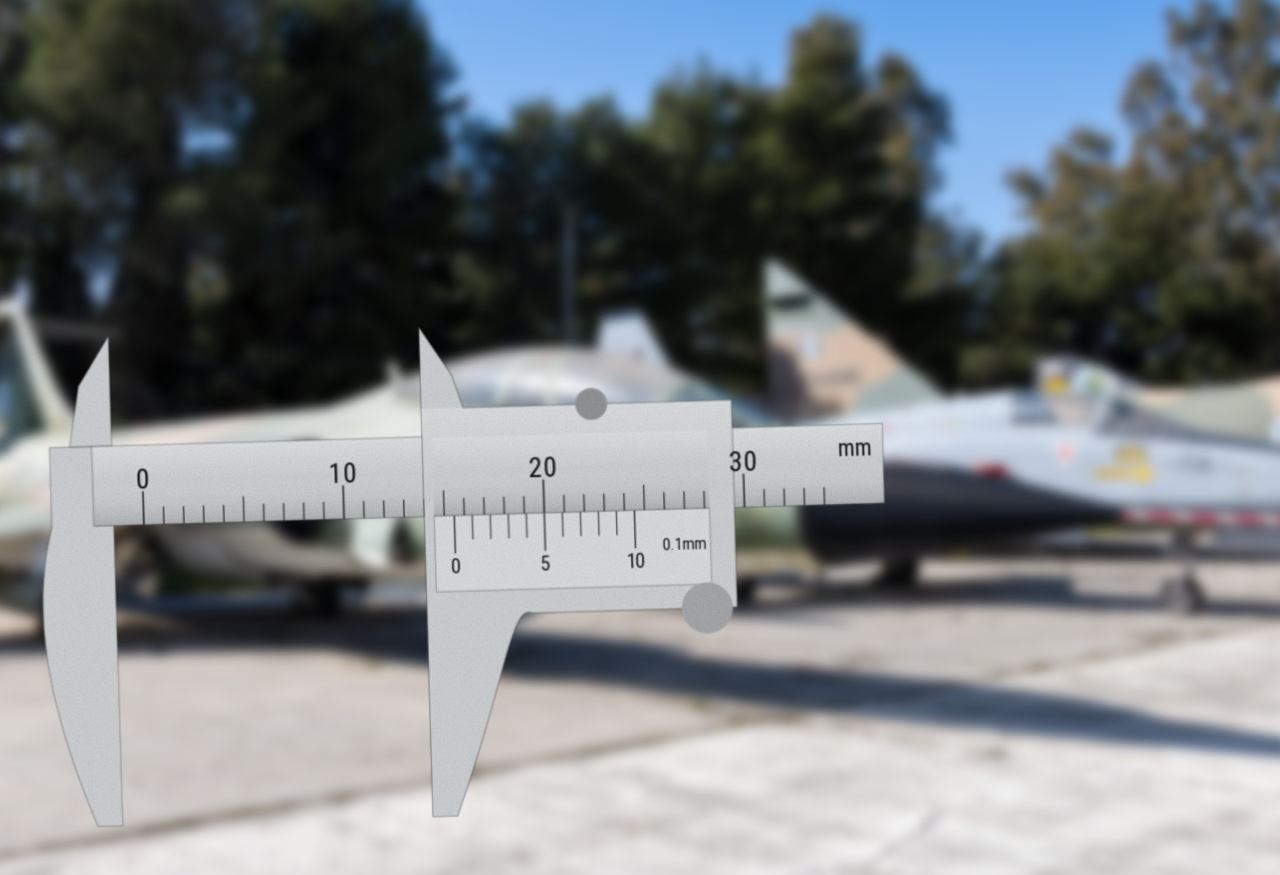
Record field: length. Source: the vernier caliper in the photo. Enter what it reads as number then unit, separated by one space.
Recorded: 15.5 mm
